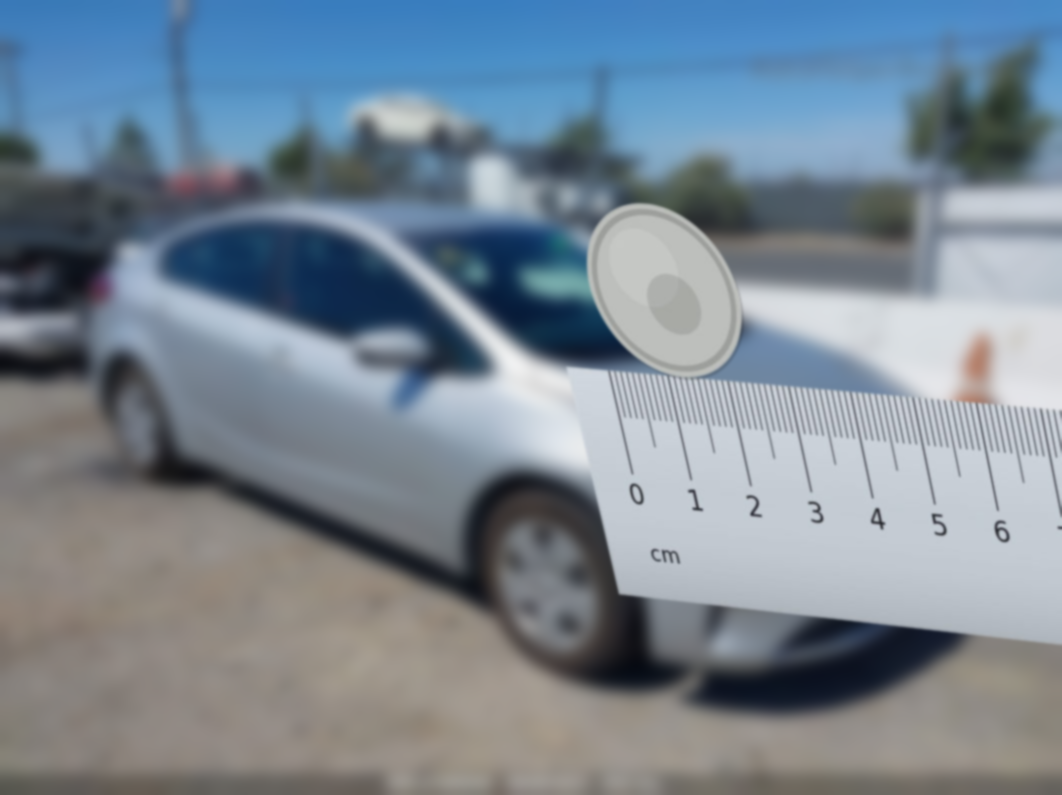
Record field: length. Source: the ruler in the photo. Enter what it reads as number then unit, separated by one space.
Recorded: 2.5 cm
